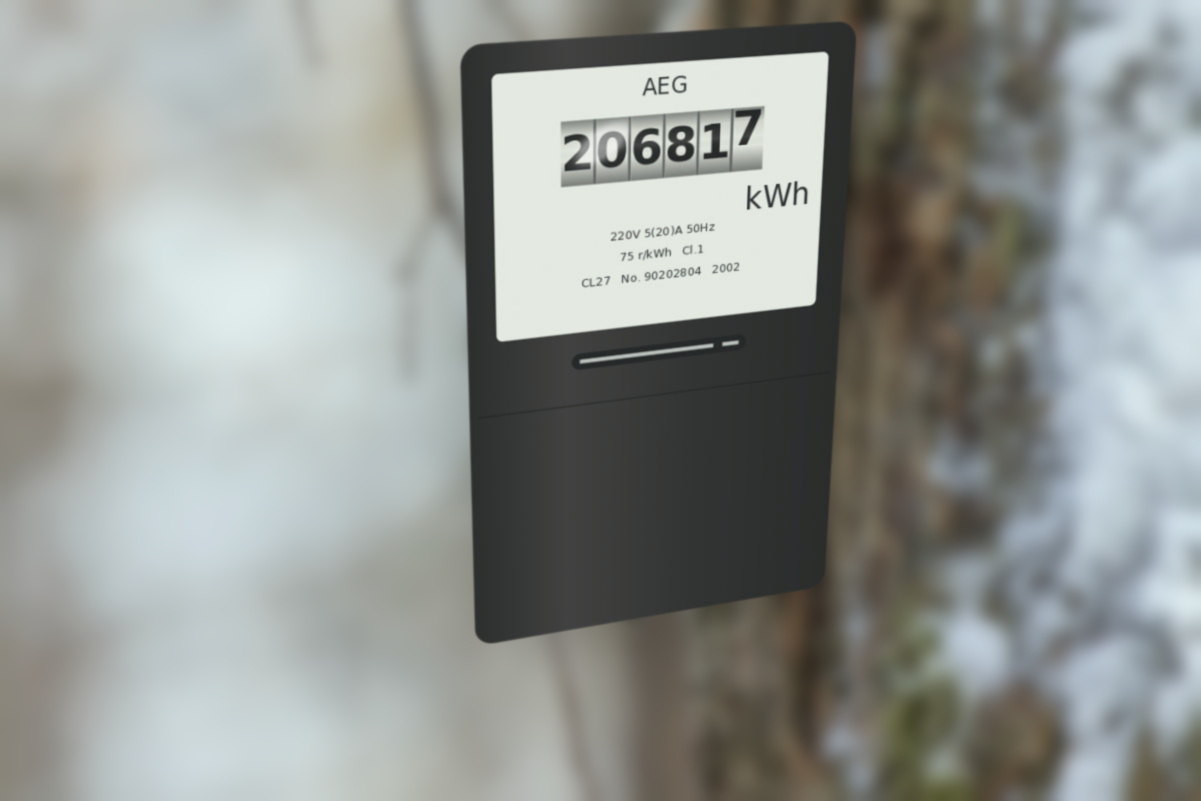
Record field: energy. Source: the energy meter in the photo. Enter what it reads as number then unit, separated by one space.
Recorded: 206817 kWh
